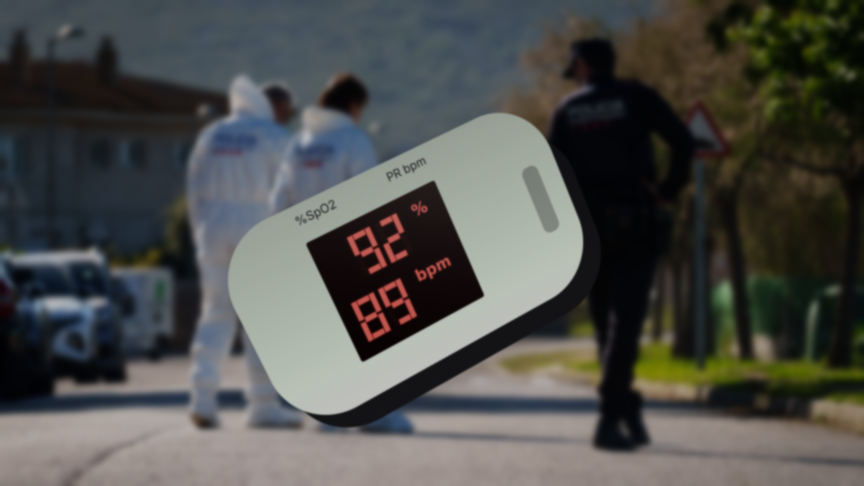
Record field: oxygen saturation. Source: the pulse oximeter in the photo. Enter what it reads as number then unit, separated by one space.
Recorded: 92 %
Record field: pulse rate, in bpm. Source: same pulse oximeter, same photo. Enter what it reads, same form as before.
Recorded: 89 bpm
